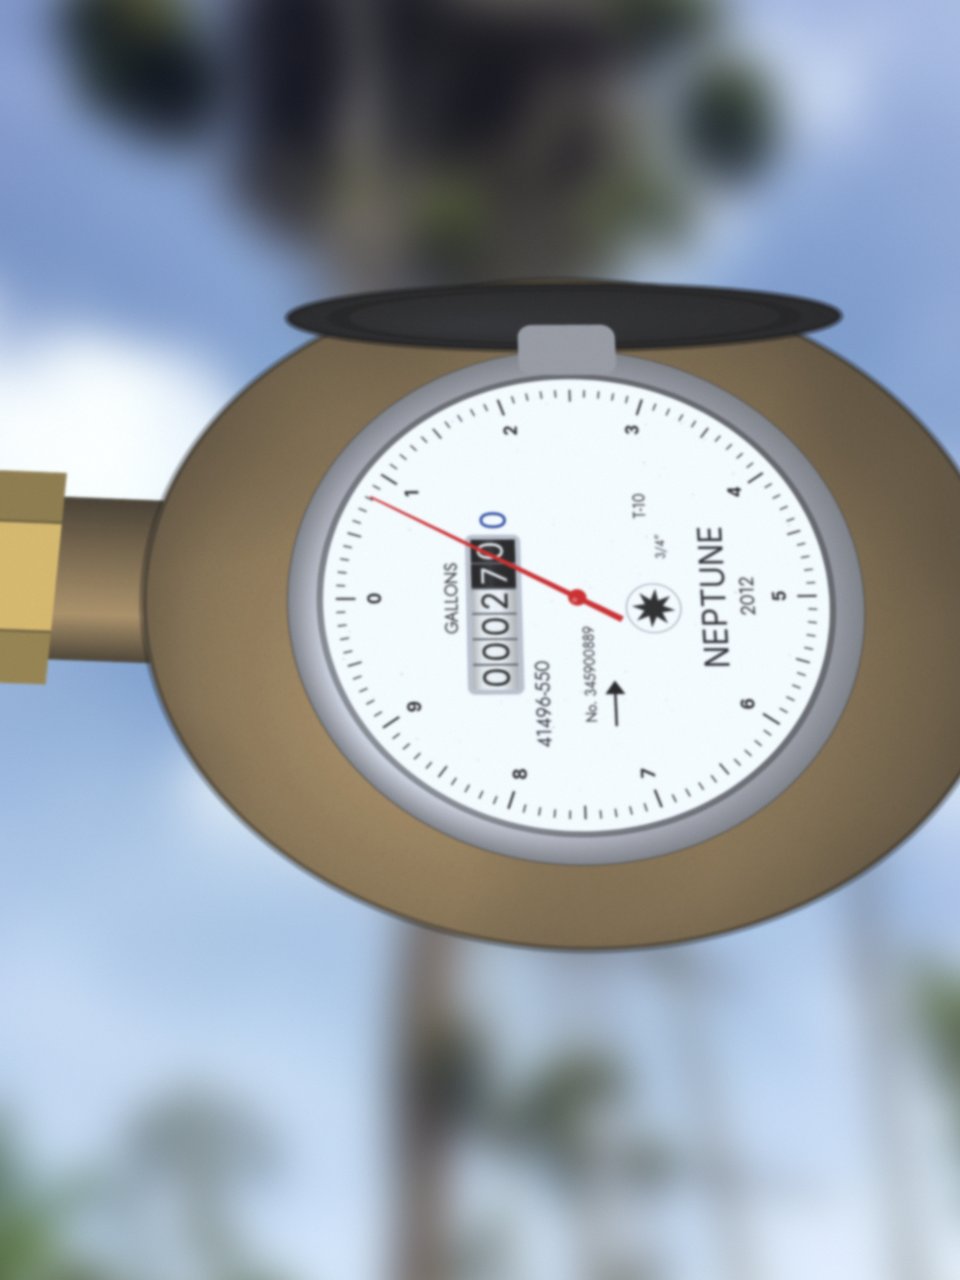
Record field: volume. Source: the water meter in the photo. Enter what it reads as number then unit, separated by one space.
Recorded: 2700.8 gal
